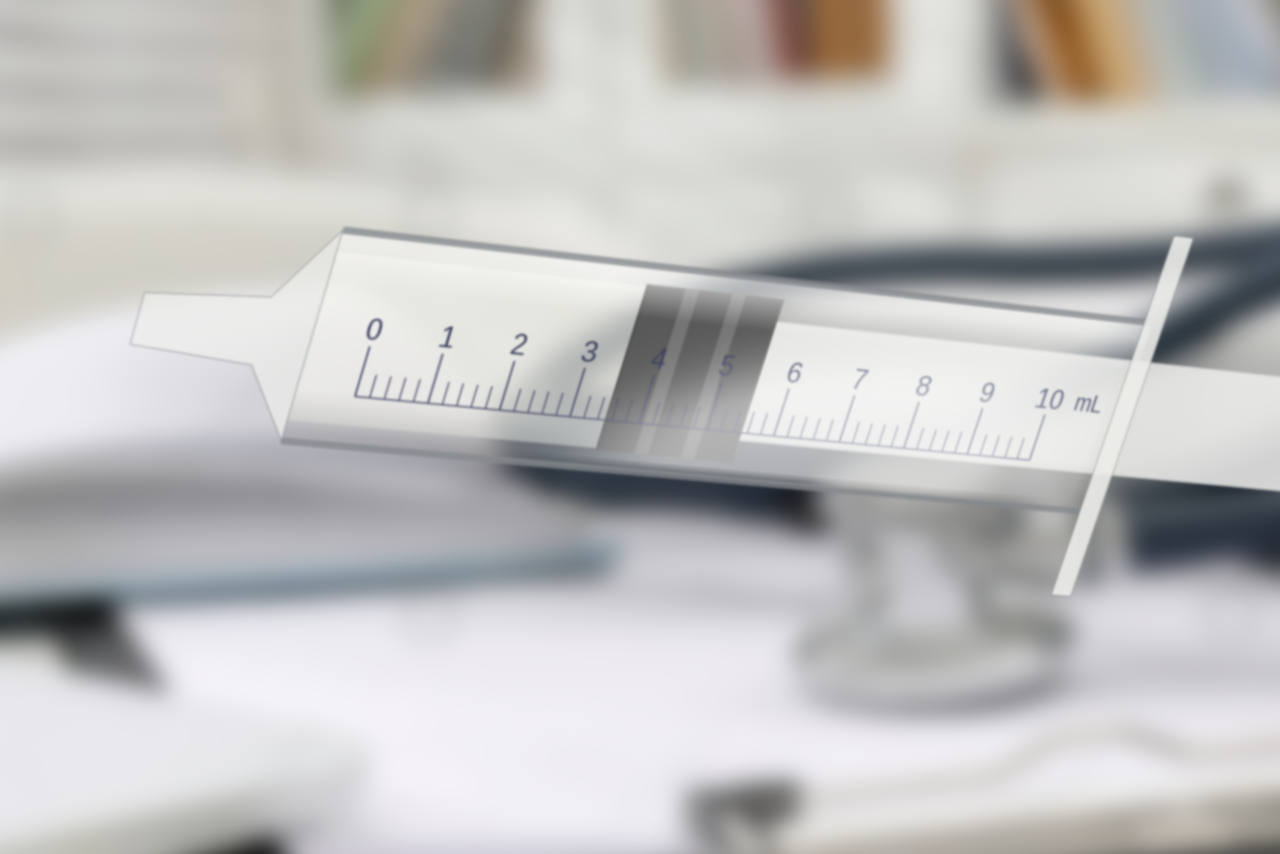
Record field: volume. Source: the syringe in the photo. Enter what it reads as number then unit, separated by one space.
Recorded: 3.5 mL
